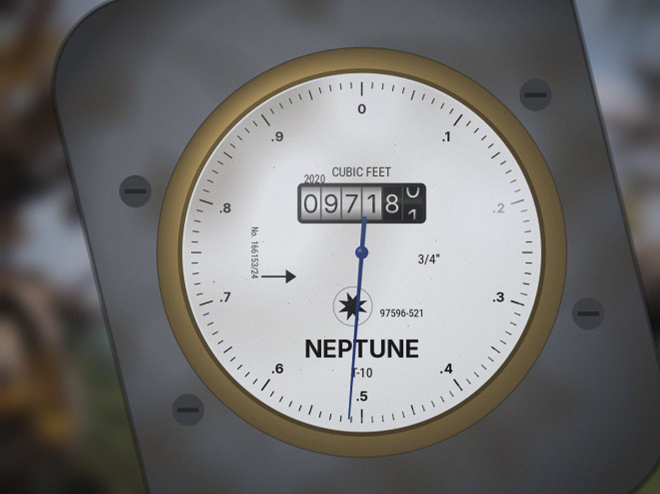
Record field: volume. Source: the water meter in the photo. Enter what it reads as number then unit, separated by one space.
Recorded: 97180.51 ft³
